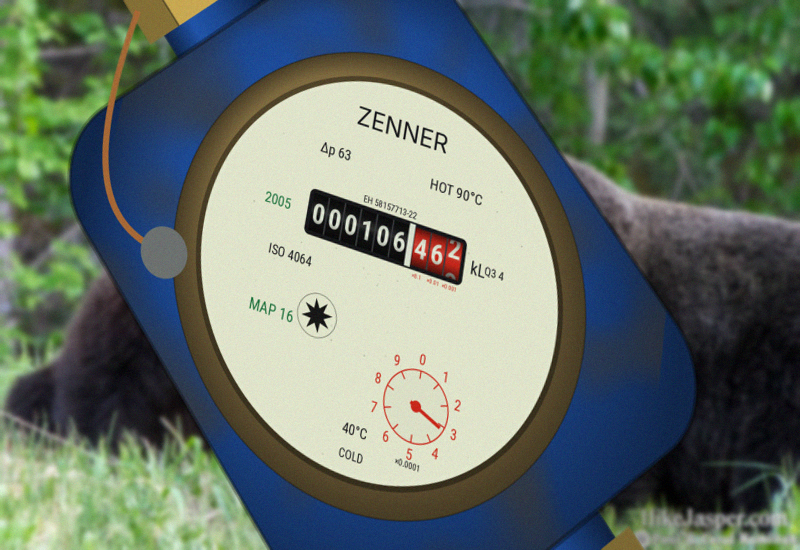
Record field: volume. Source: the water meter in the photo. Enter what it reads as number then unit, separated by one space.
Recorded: 106.4623 kL
